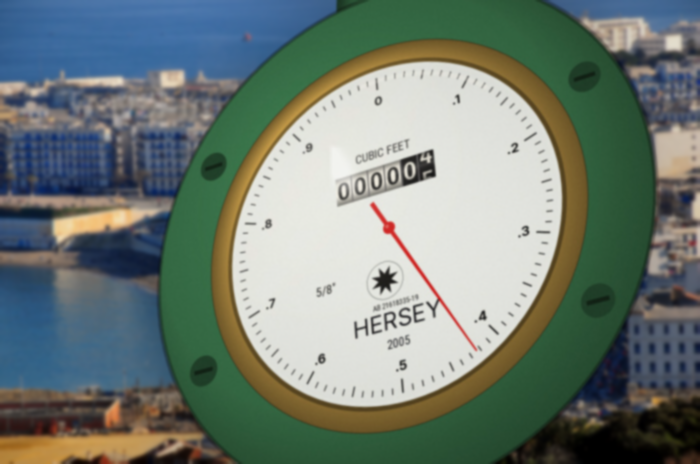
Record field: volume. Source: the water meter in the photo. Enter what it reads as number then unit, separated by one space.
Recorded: 4.42 ft³
